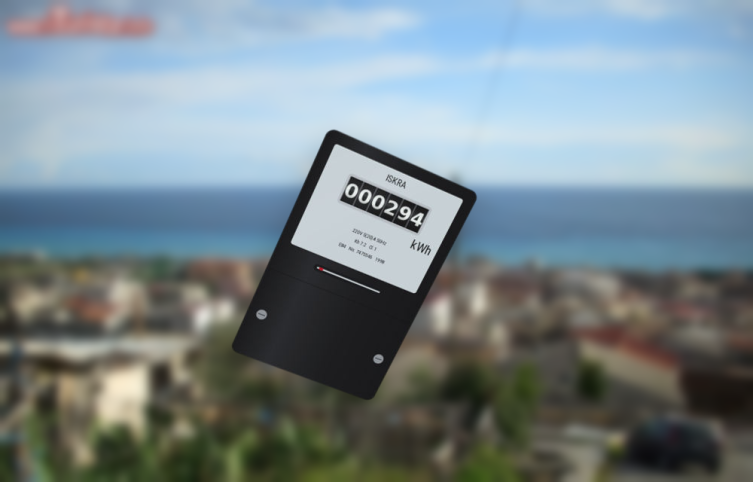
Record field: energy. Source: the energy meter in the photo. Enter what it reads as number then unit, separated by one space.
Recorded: 294 kWh
